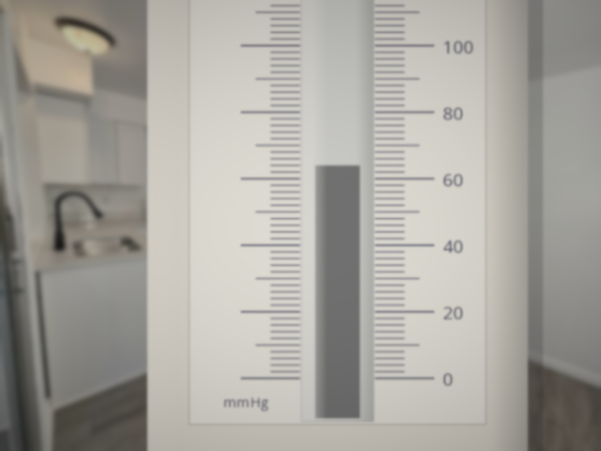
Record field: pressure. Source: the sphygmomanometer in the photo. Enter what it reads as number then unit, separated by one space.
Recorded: 64 mmHg
